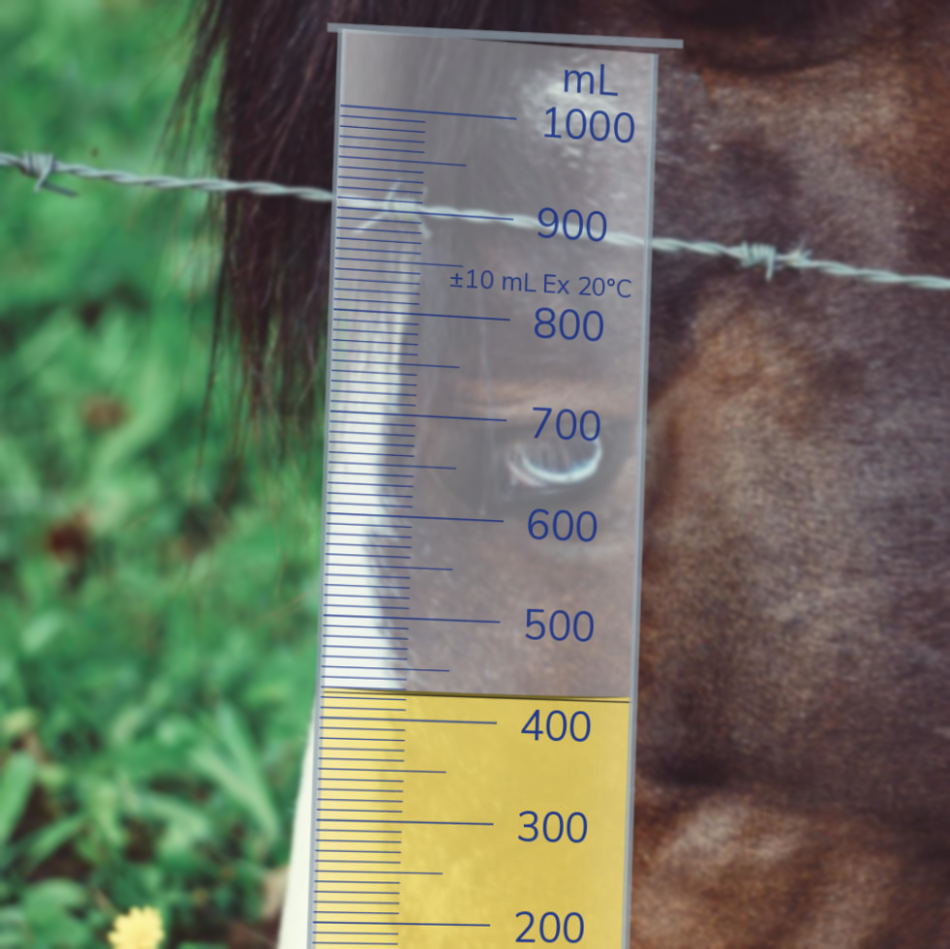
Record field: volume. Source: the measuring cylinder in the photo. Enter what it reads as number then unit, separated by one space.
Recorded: 425 mL
